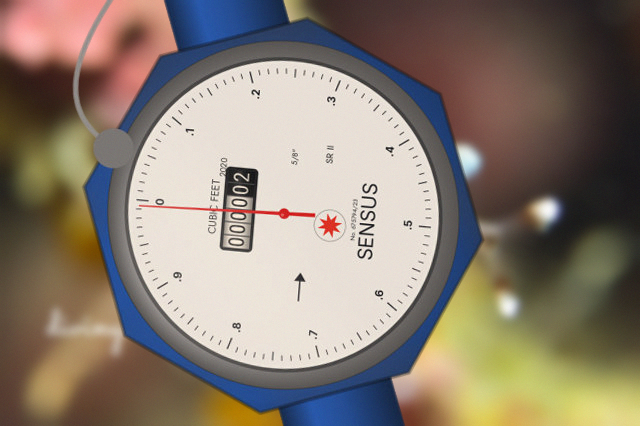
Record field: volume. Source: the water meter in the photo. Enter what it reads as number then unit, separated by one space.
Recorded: 1.99 ft³
